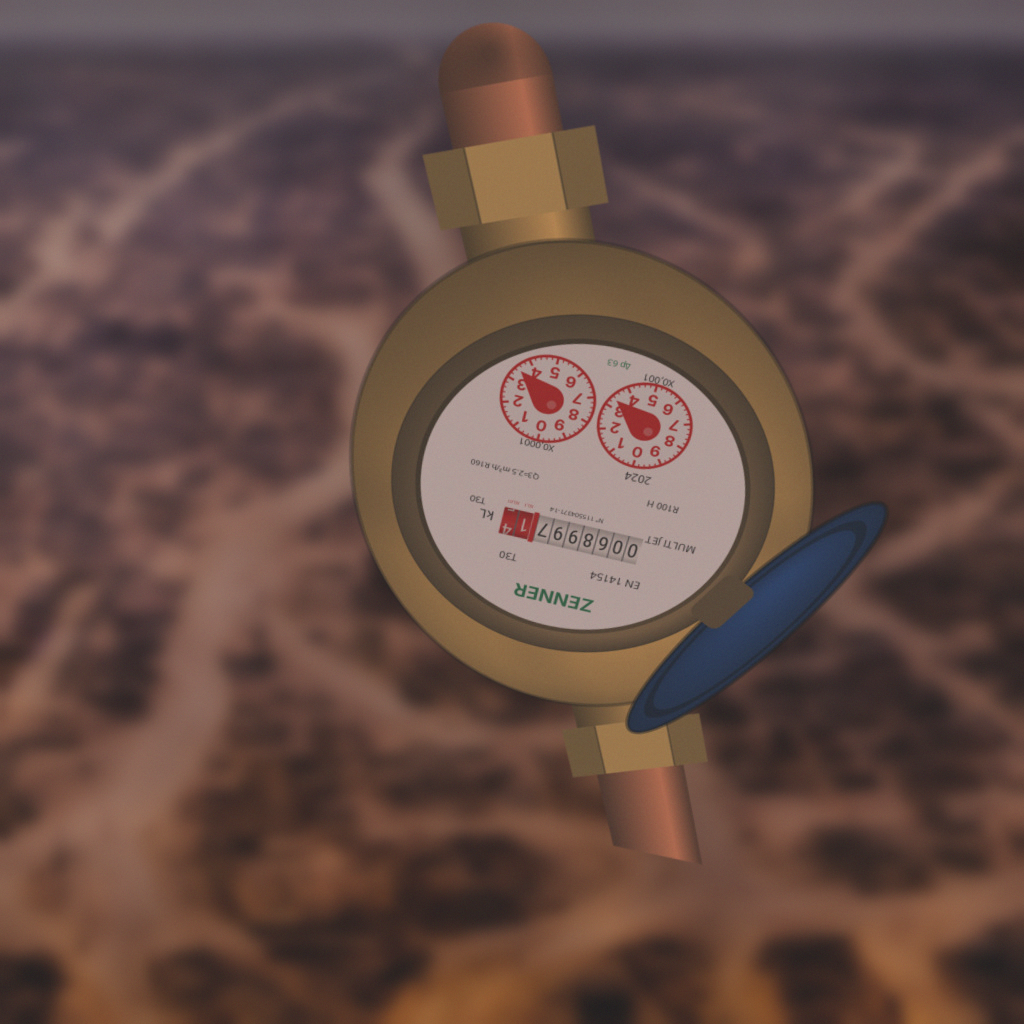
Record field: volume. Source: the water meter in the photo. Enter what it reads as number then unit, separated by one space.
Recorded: 68997.1433 kL
